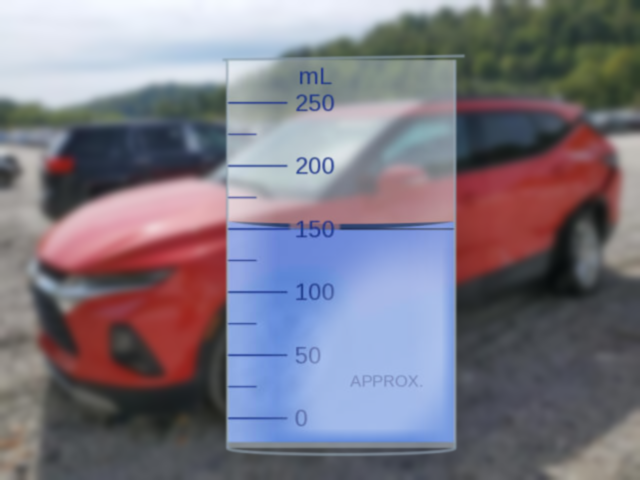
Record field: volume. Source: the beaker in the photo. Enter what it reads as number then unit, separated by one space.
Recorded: 150 mL
